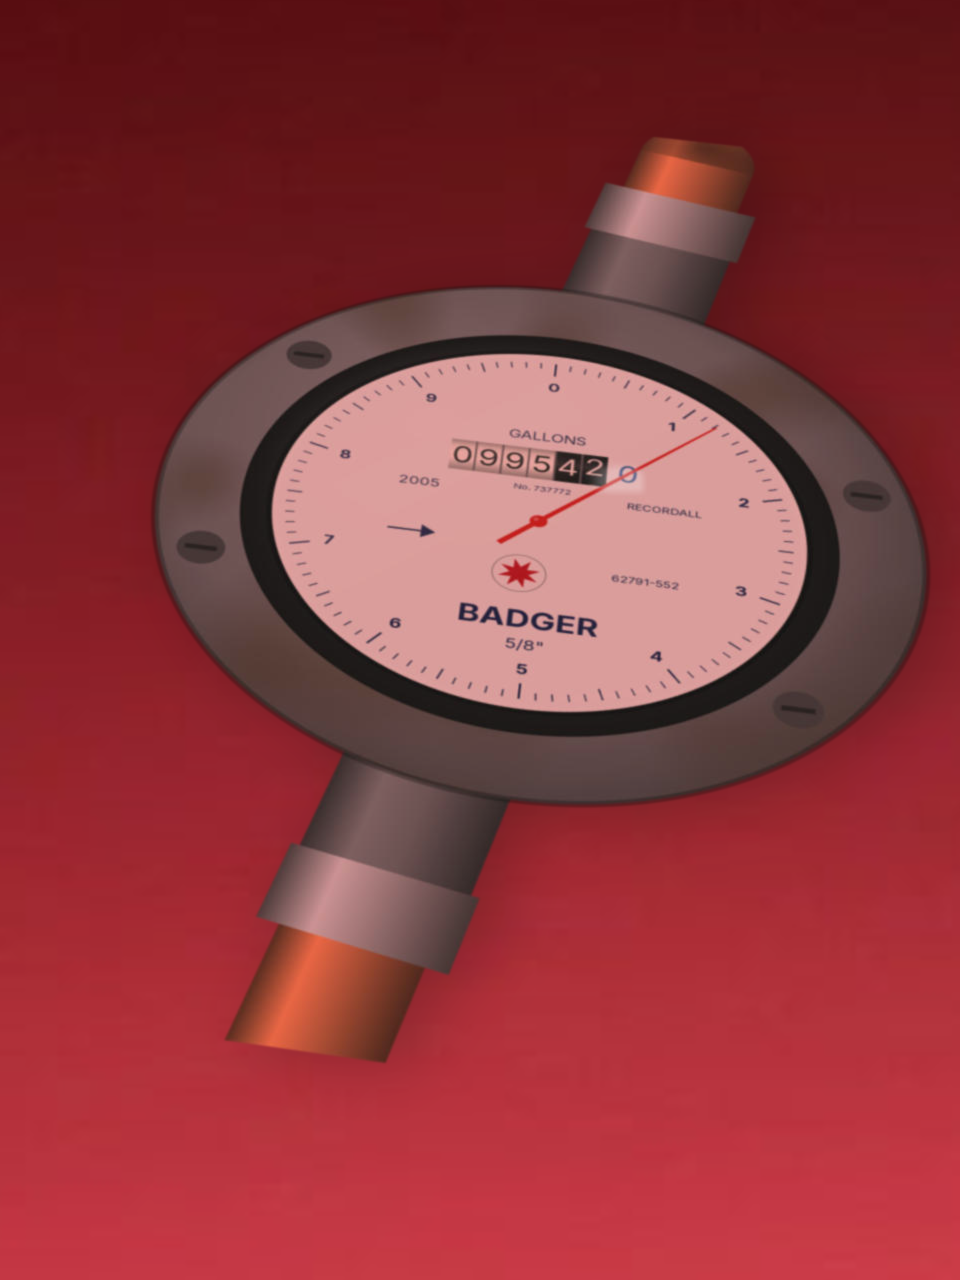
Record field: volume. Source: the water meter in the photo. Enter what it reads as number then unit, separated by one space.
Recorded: 995421.2 gal
